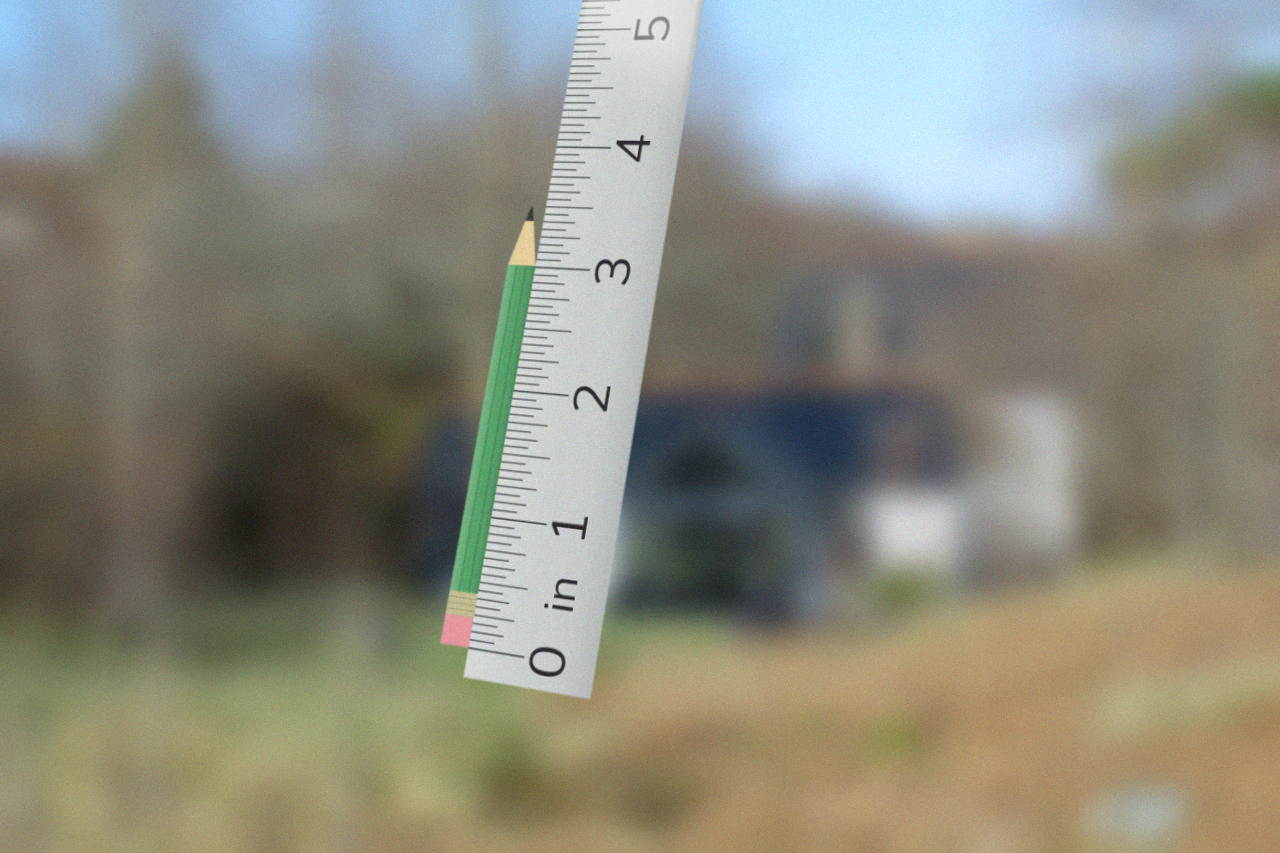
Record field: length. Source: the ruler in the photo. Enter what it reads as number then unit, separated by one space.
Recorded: 3.5 in
